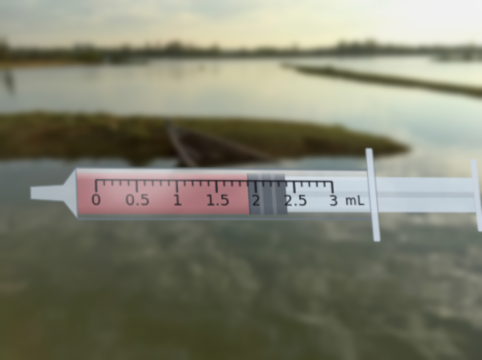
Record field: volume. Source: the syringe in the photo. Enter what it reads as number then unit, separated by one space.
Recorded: 1.9 mL
